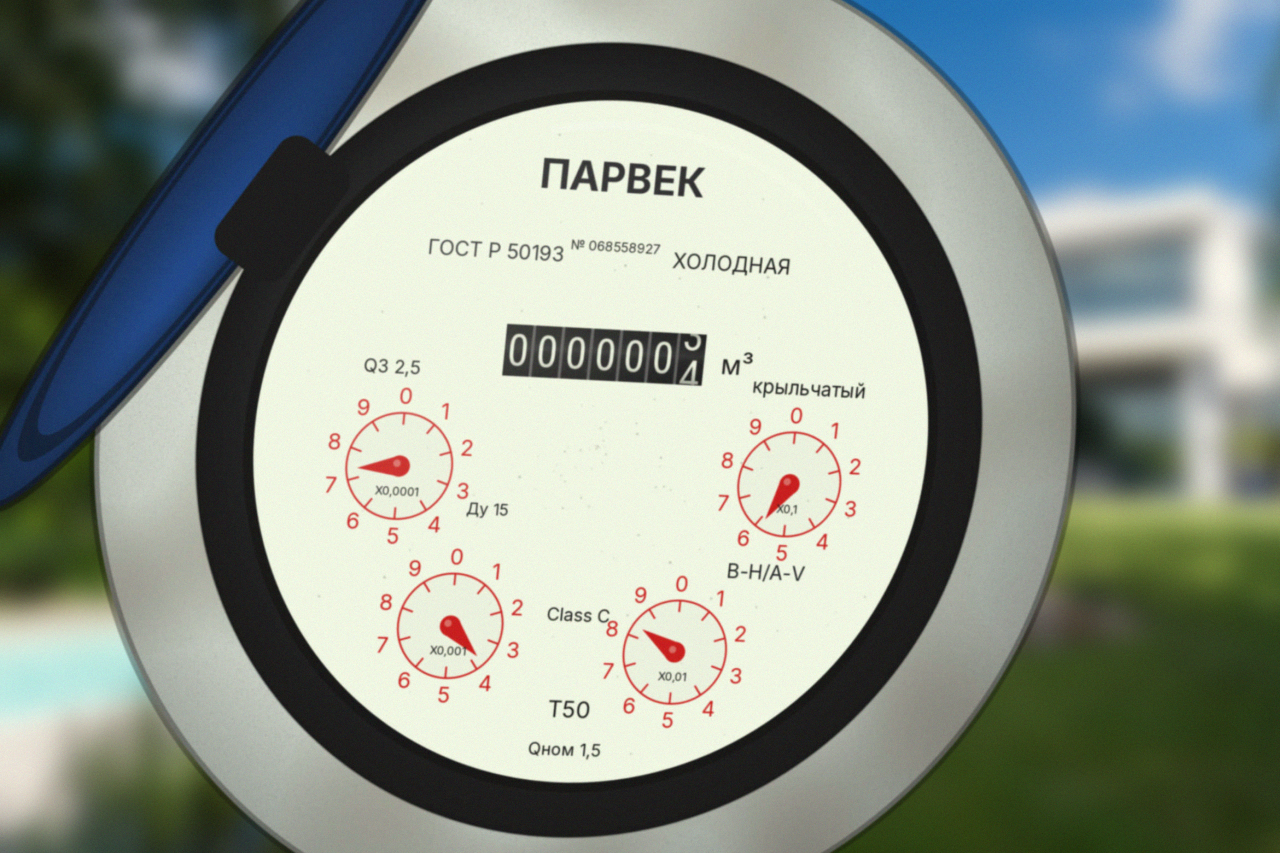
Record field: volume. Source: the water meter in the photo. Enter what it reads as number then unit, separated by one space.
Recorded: 3.5837 m³
